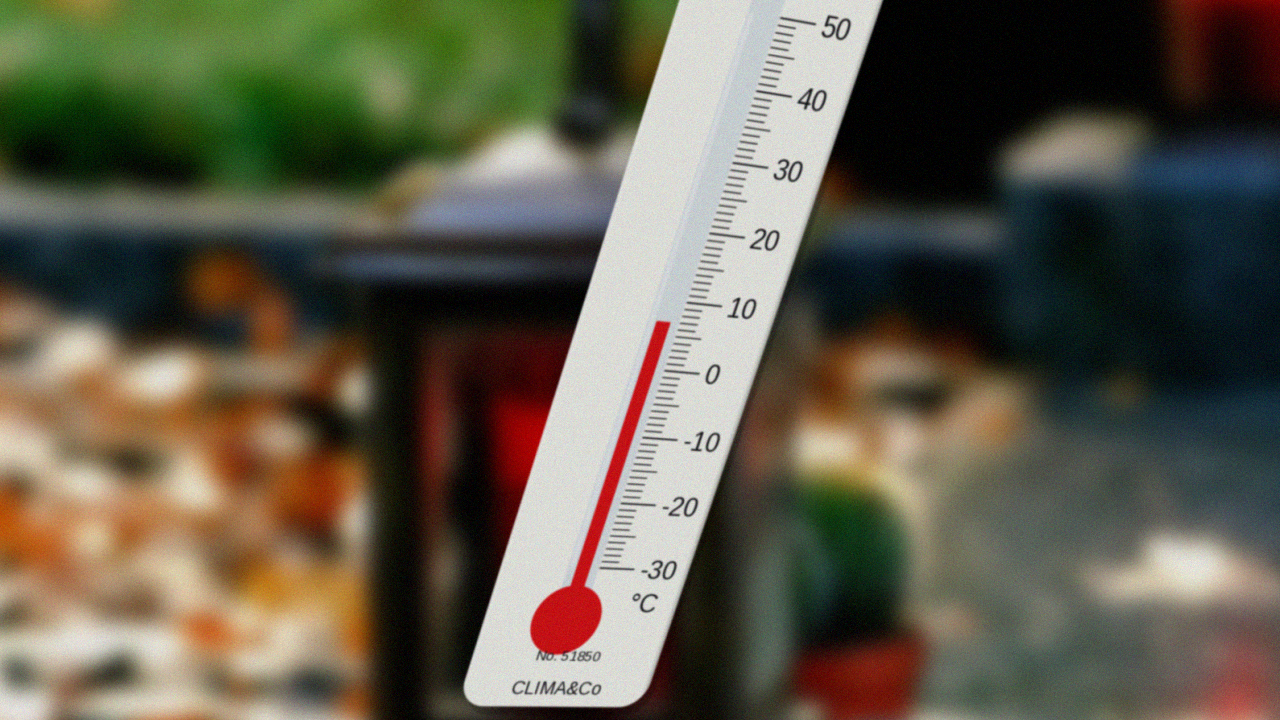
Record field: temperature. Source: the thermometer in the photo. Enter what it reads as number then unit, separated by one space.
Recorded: 7 °C
